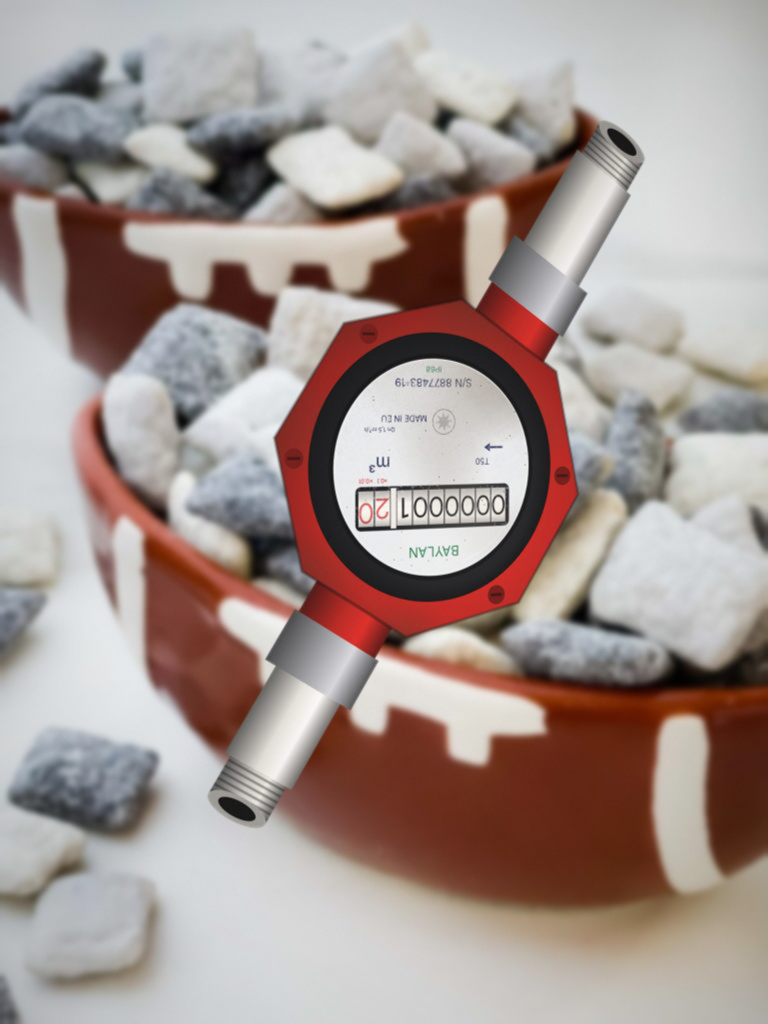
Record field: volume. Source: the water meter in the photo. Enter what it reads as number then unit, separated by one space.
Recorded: 1.20 m³
